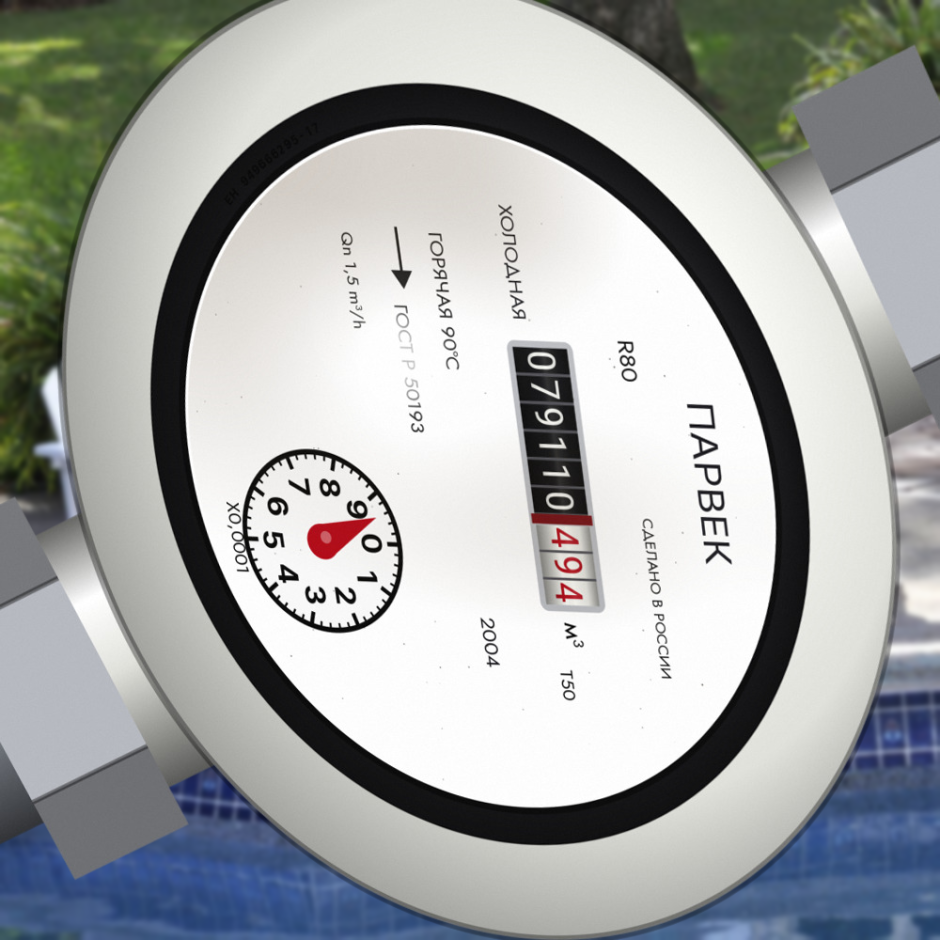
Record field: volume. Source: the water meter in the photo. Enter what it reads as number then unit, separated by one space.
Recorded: 79110.4939 m³
